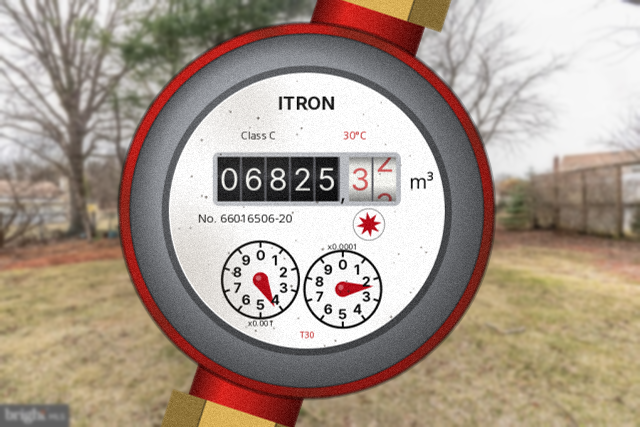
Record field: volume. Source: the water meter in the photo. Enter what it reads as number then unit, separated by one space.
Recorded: 6825.3242 m³
